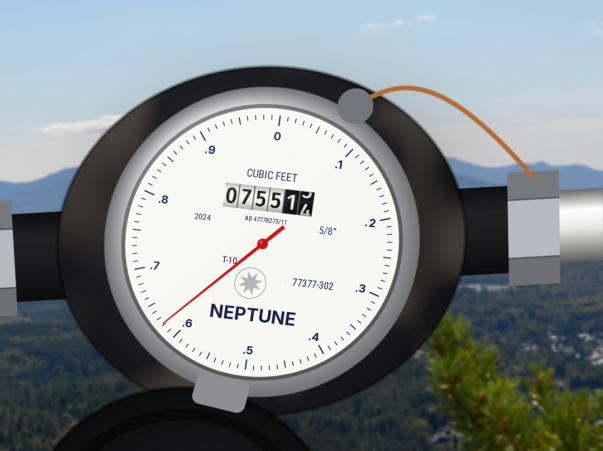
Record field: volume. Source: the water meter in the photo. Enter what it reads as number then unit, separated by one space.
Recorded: 75513.62 ft³
